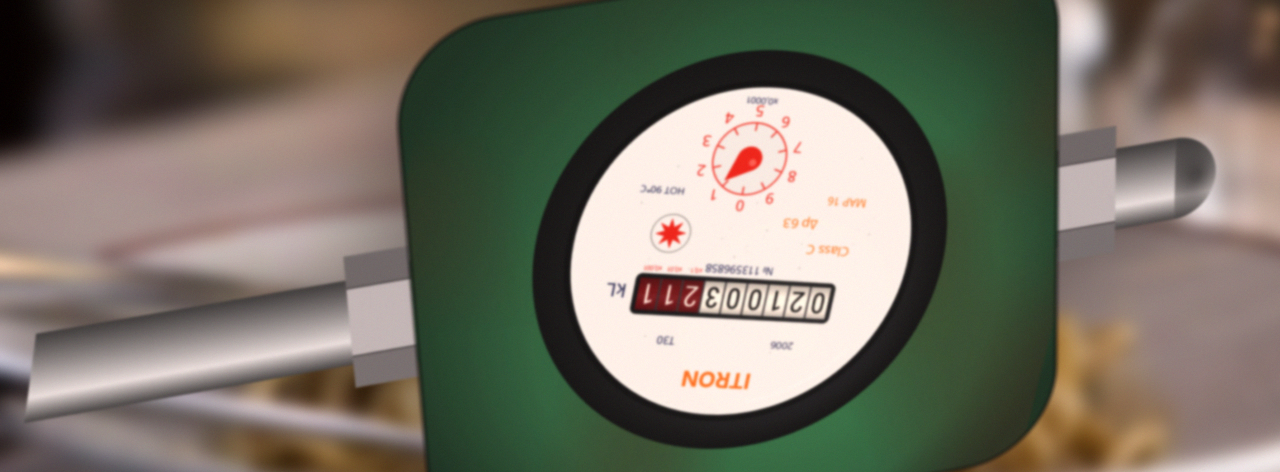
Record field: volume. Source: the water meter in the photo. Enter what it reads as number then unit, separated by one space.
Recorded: 21003.2111 kL
